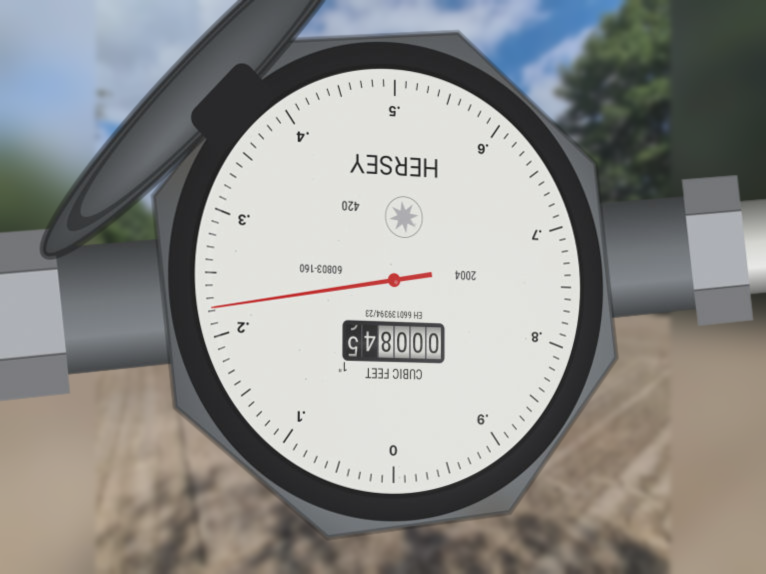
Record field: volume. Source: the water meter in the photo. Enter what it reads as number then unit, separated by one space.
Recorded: 845.22 ft³
